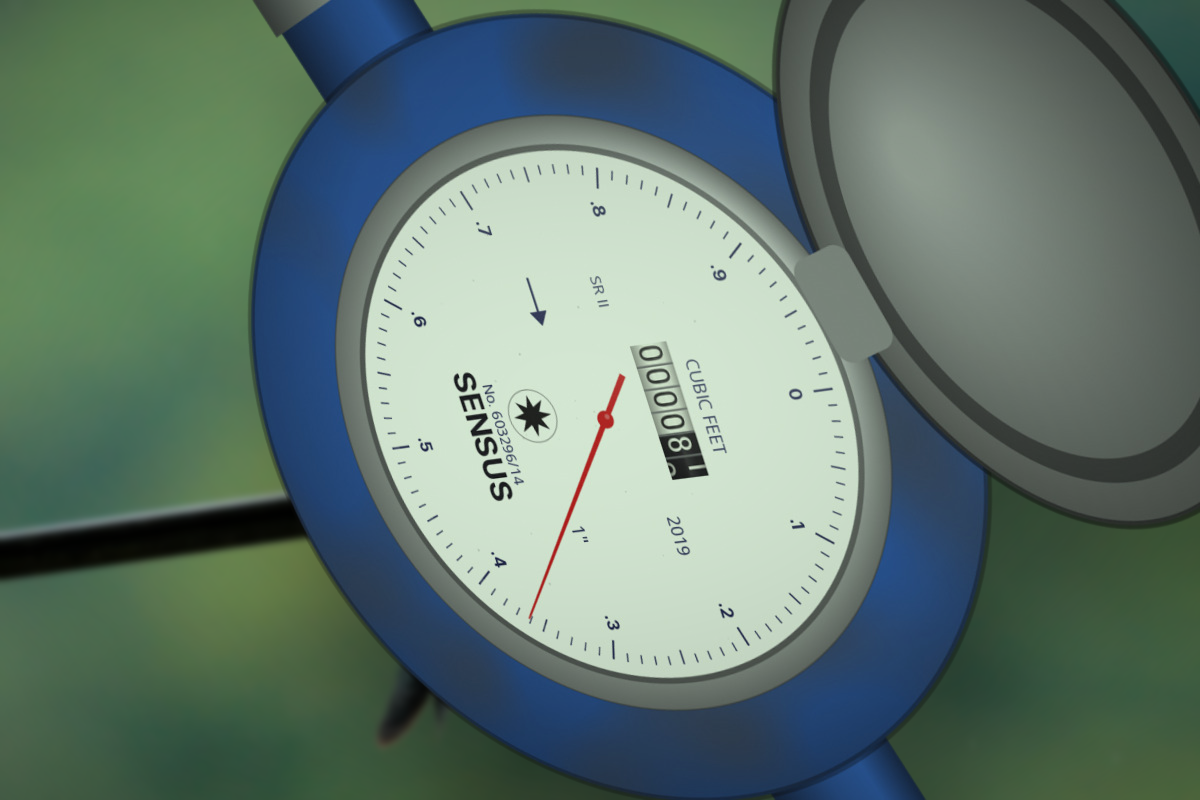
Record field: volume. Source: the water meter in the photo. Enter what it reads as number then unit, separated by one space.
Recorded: 81.36 ft³
